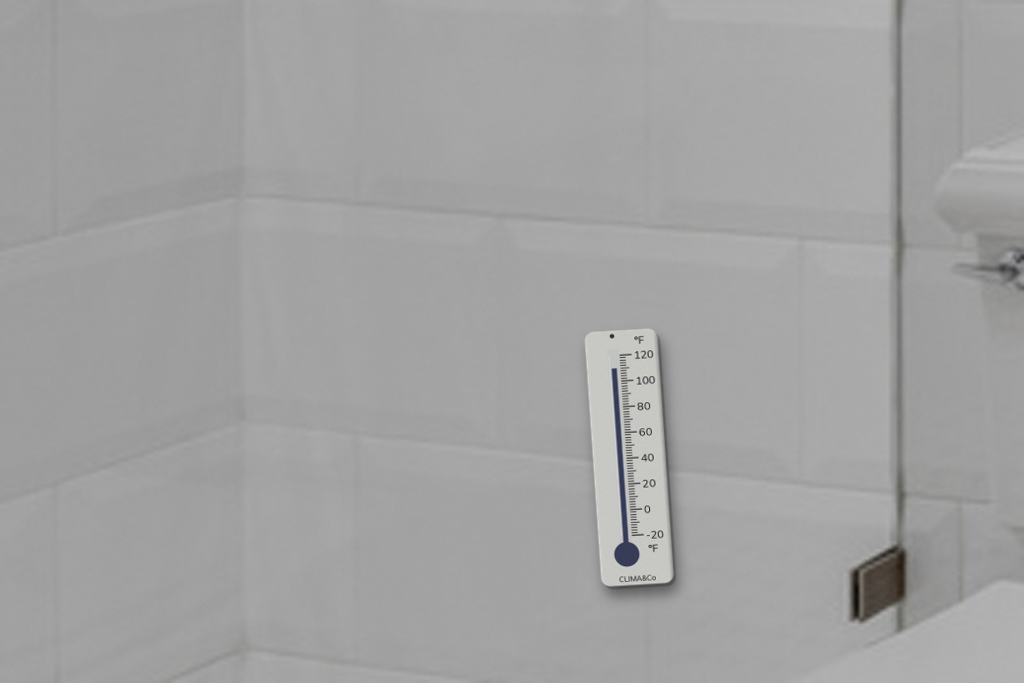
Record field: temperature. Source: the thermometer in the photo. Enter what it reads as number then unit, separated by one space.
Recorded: 110 °F
